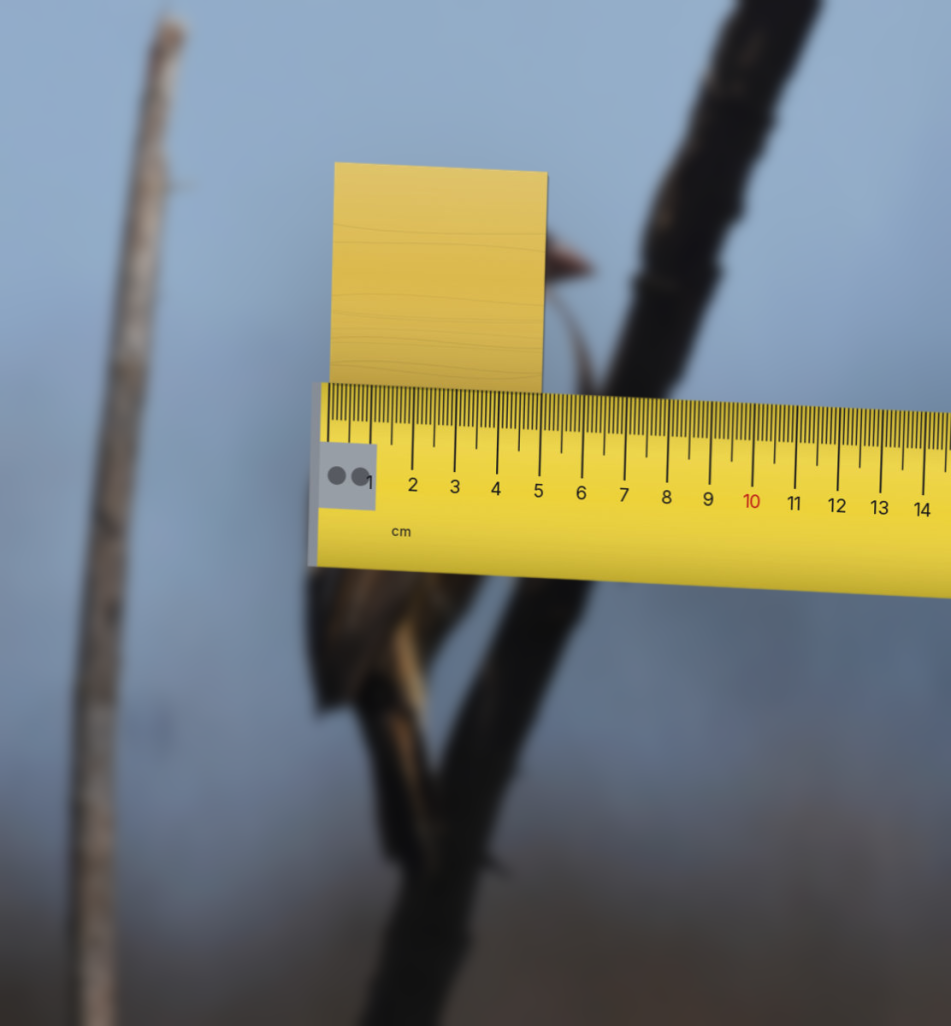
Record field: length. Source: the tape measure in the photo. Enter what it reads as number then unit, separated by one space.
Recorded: 5 cm
